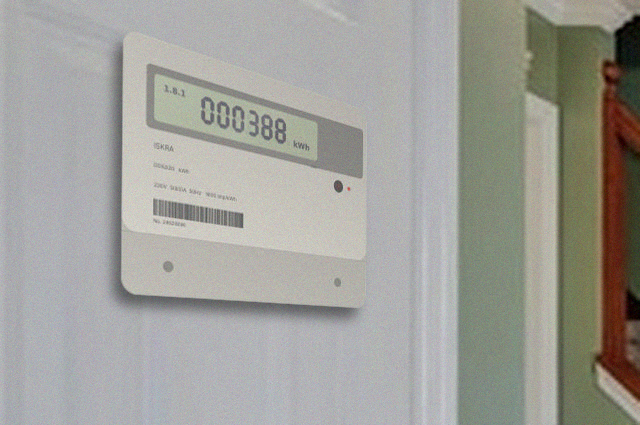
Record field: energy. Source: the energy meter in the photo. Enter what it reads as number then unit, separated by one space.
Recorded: 388 kWh
